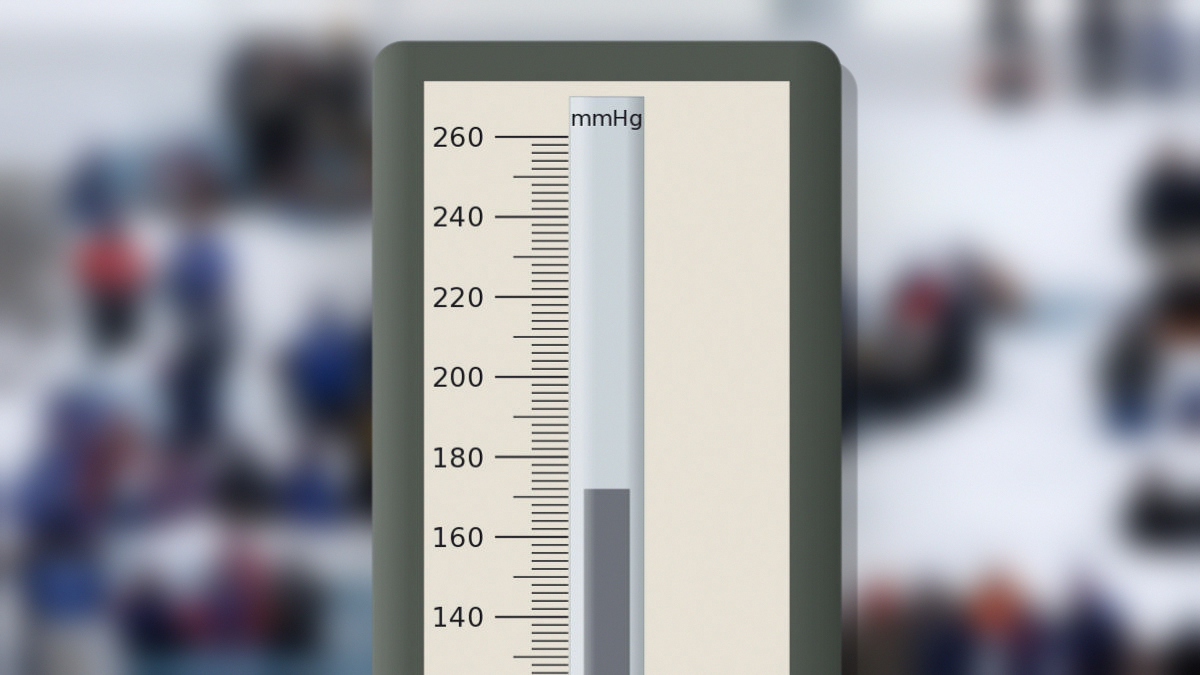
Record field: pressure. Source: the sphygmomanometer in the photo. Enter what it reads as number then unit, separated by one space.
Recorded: 172 mmHg
